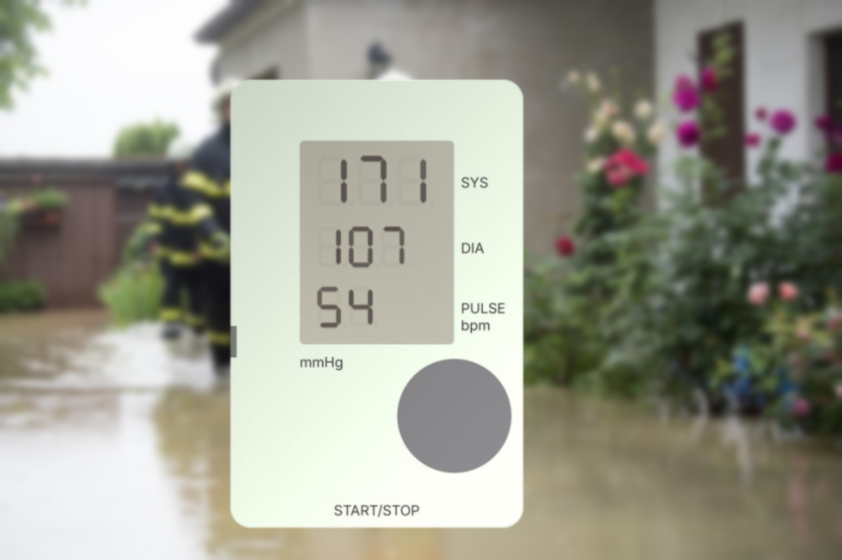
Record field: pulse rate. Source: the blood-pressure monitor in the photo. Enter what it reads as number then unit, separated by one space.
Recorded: 54 bpm
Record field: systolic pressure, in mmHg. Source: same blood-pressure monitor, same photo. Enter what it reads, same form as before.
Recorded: 171 mmHg
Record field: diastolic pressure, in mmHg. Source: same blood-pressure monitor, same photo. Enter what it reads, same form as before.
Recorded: 107 mmHg
